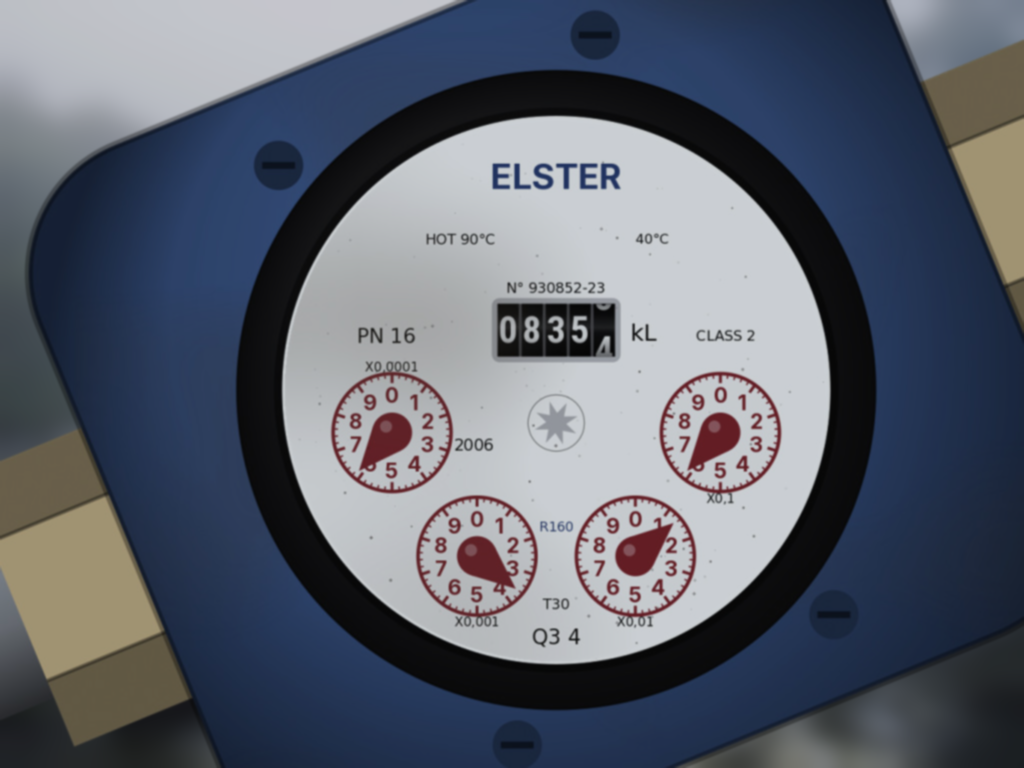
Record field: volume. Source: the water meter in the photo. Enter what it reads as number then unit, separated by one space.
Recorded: 8353.6136 kL
